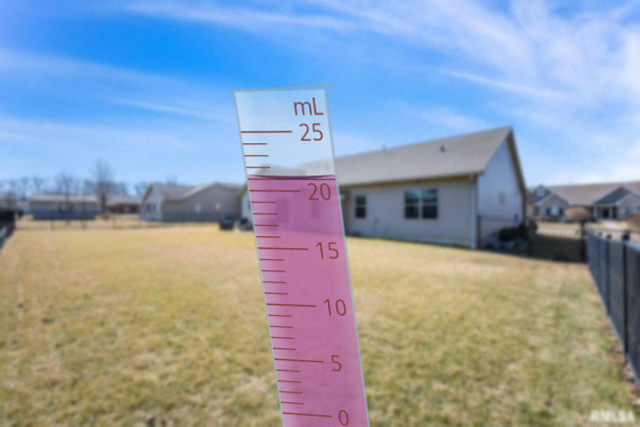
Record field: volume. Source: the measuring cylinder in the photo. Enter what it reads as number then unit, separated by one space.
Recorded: 21 mL
